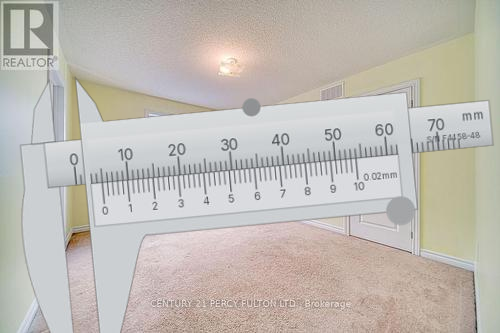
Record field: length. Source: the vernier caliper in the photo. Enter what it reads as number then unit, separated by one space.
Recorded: 5.0 mm
